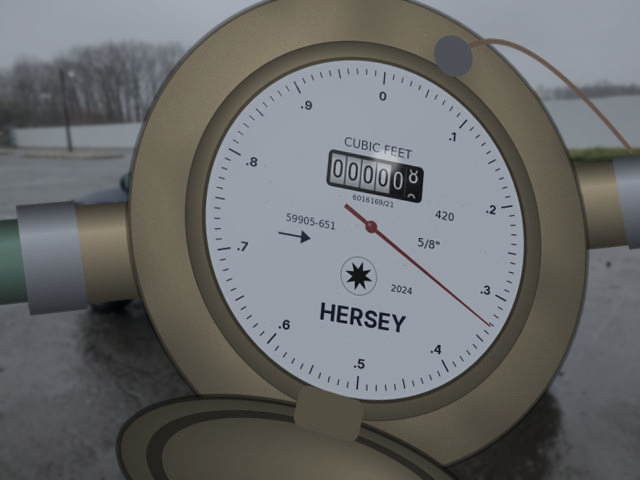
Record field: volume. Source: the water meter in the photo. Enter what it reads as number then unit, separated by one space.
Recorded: 8.33 ft³
